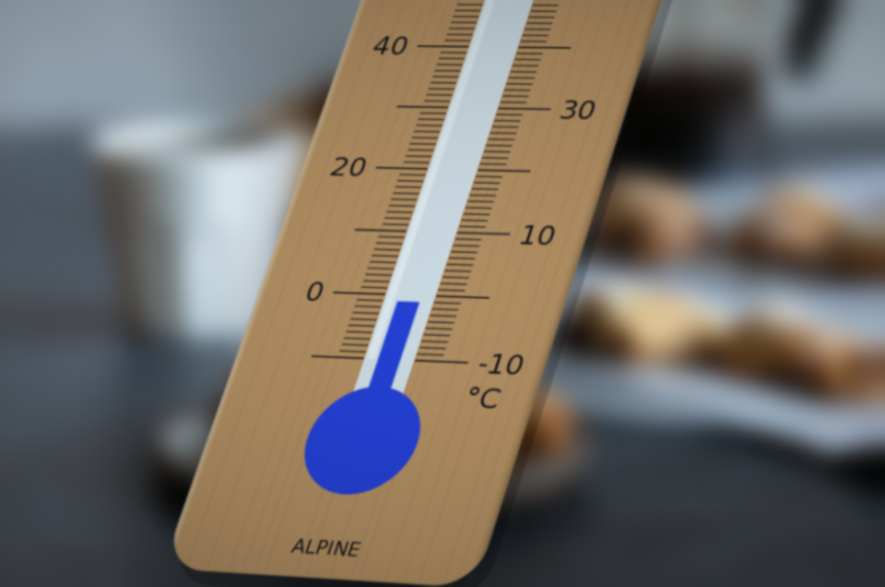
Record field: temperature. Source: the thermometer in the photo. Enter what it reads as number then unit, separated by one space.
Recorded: -1 °C
